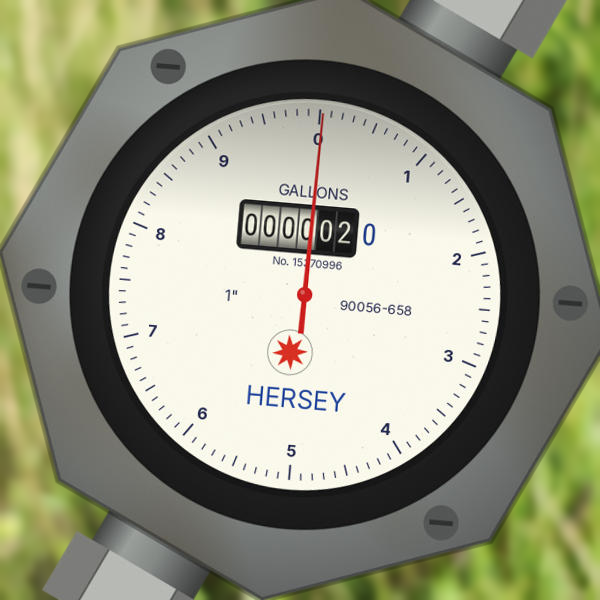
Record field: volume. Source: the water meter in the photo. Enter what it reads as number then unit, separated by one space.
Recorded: 20.0 gal
